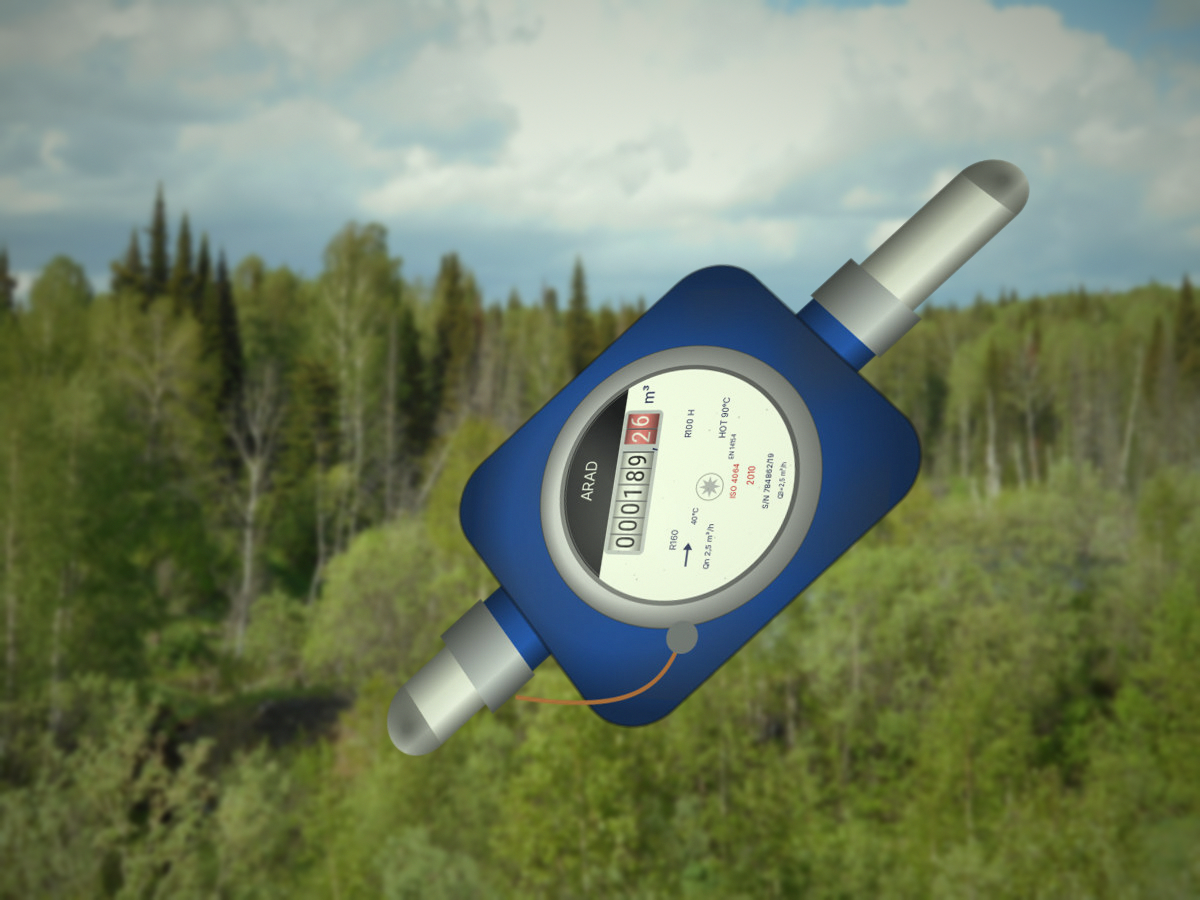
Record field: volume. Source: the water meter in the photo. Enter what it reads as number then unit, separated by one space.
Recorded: 189.26 m³
